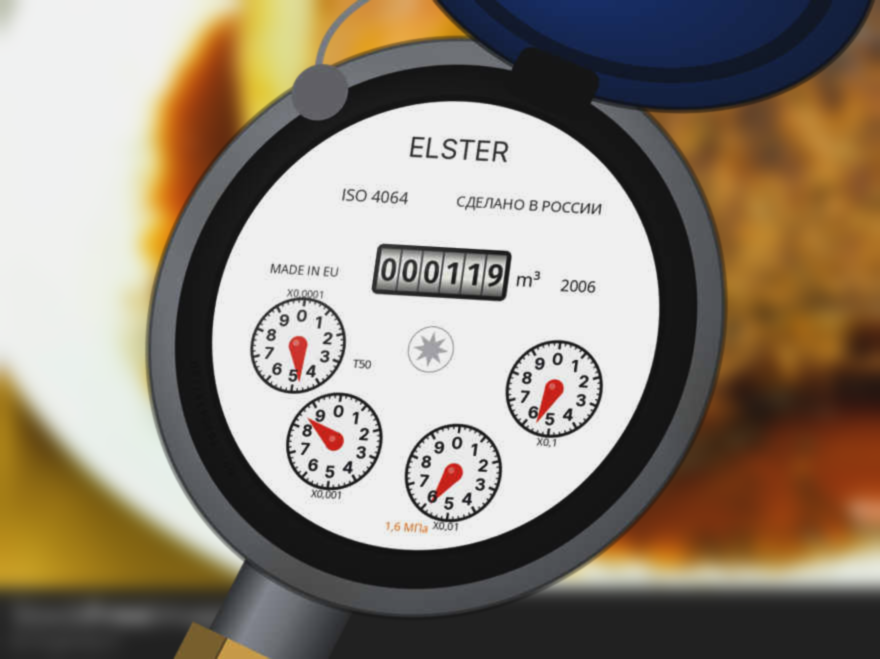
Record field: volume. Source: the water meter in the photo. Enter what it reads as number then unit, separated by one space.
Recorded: 119.5584 m³
